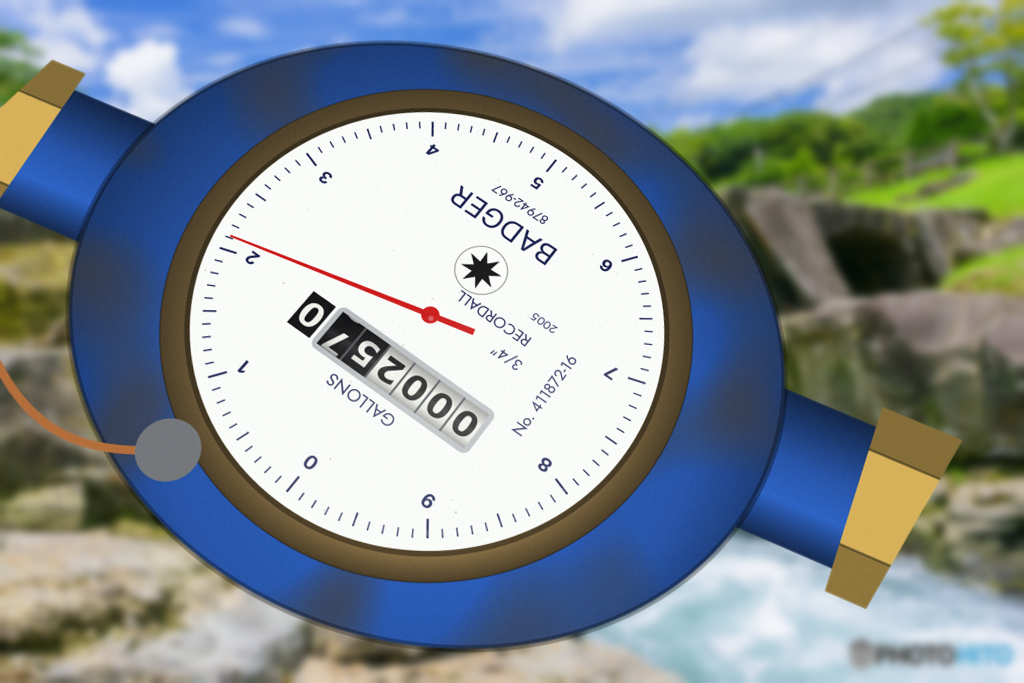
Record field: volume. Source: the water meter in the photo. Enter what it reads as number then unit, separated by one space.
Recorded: 2572.1 gal
